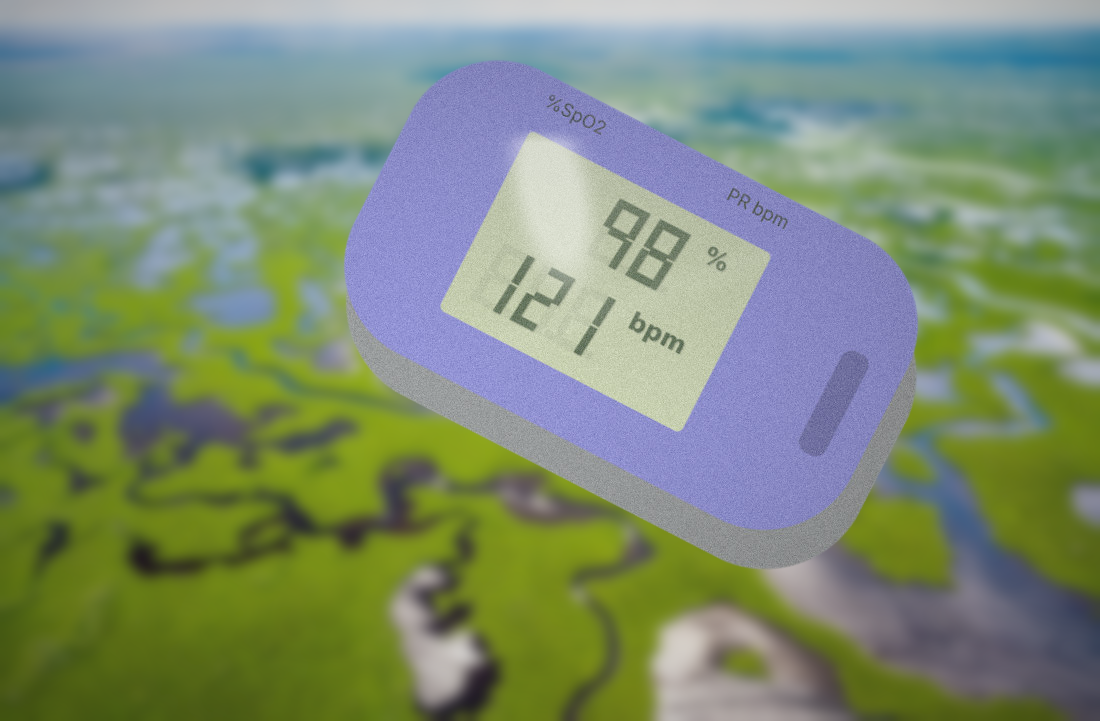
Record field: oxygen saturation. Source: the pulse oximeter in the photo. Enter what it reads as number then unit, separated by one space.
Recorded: 98 %
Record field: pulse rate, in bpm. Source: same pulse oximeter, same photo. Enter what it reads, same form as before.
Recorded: 121 bpm
